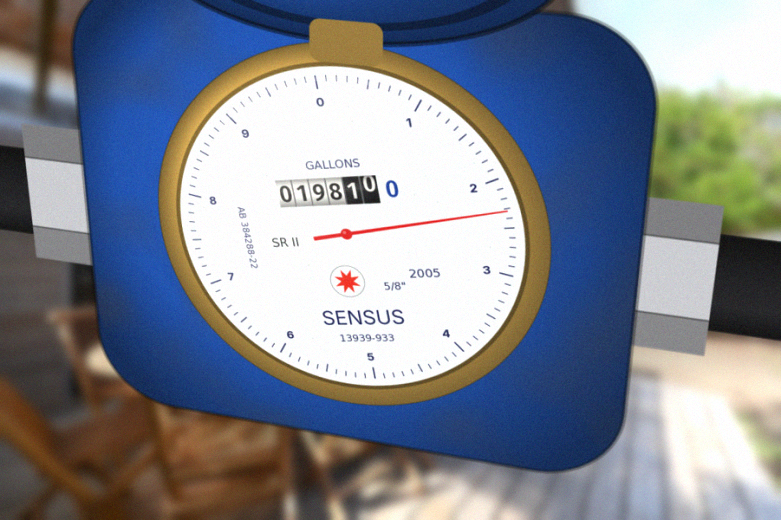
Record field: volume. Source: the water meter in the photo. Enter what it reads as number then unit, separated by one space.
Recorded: 198102.3 gal
